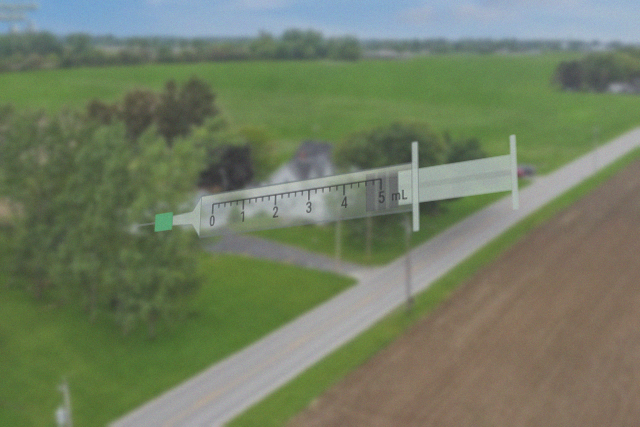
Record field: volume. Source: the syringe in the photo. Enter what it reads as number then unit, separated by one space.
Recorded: 4.6 mL
